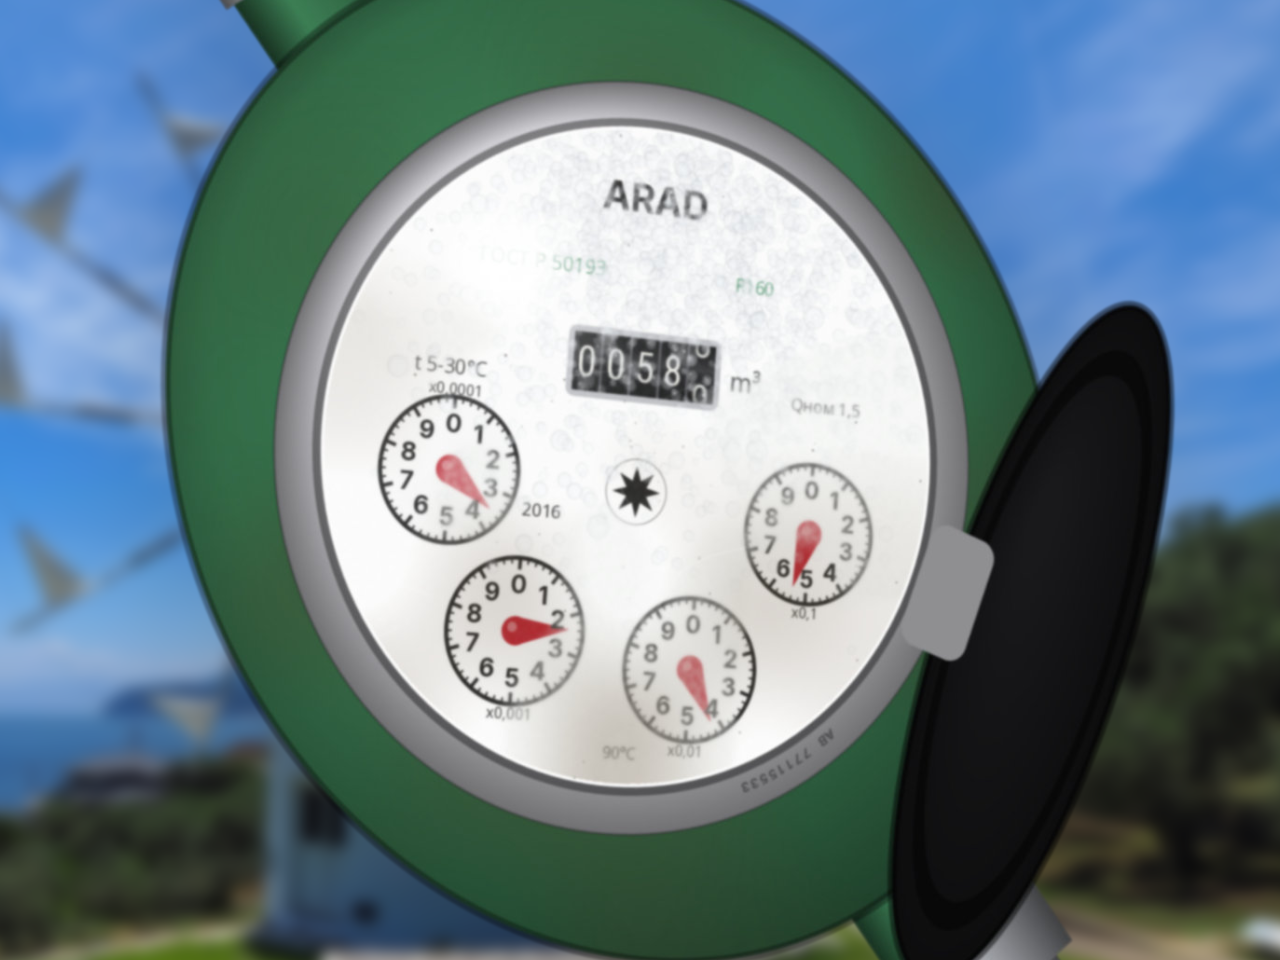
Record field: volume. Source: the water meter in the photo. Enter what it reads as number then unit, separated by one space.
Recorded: 588.5423 m³
